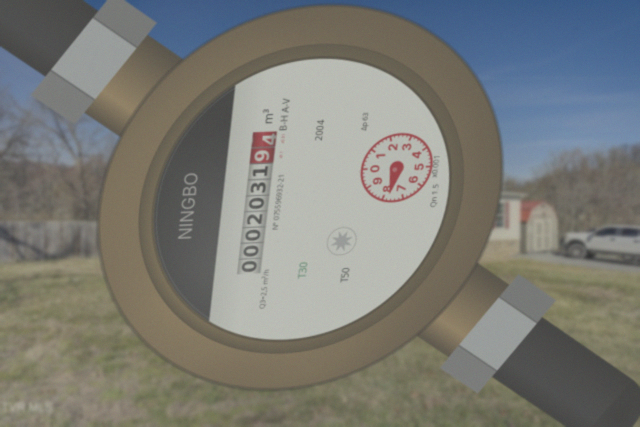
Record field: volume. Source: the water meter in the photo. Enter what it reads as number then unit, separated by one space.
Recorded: 2031.937 m³
